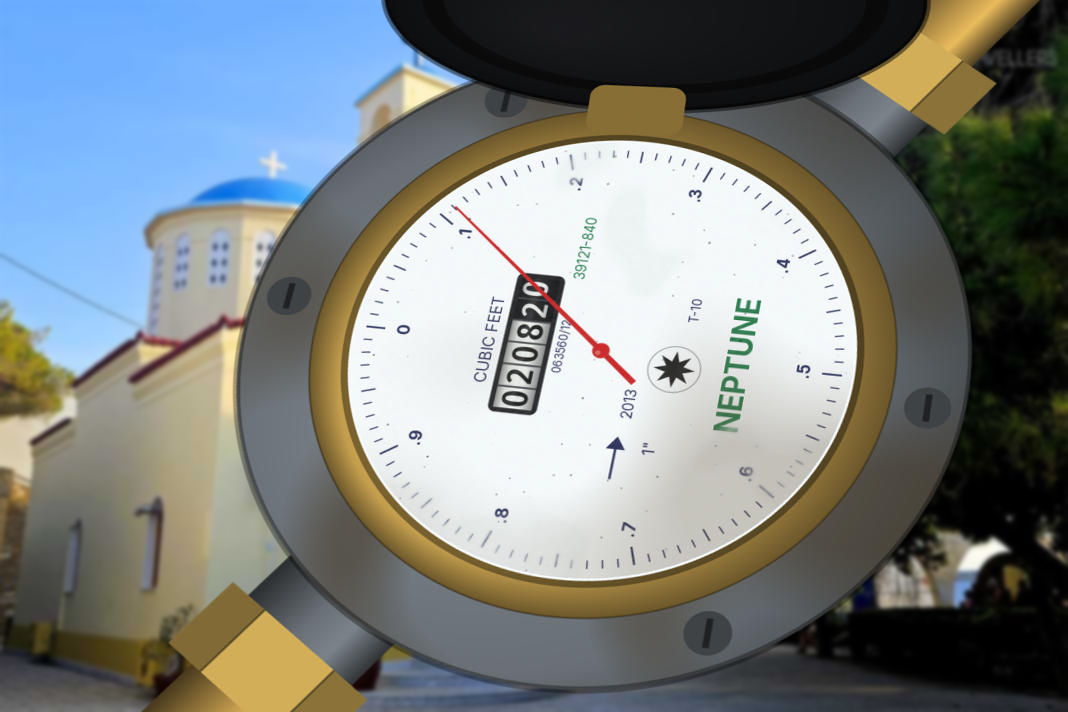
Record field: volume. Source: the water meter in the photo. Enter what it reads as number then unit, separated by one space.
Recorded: 20820.11 ft³
